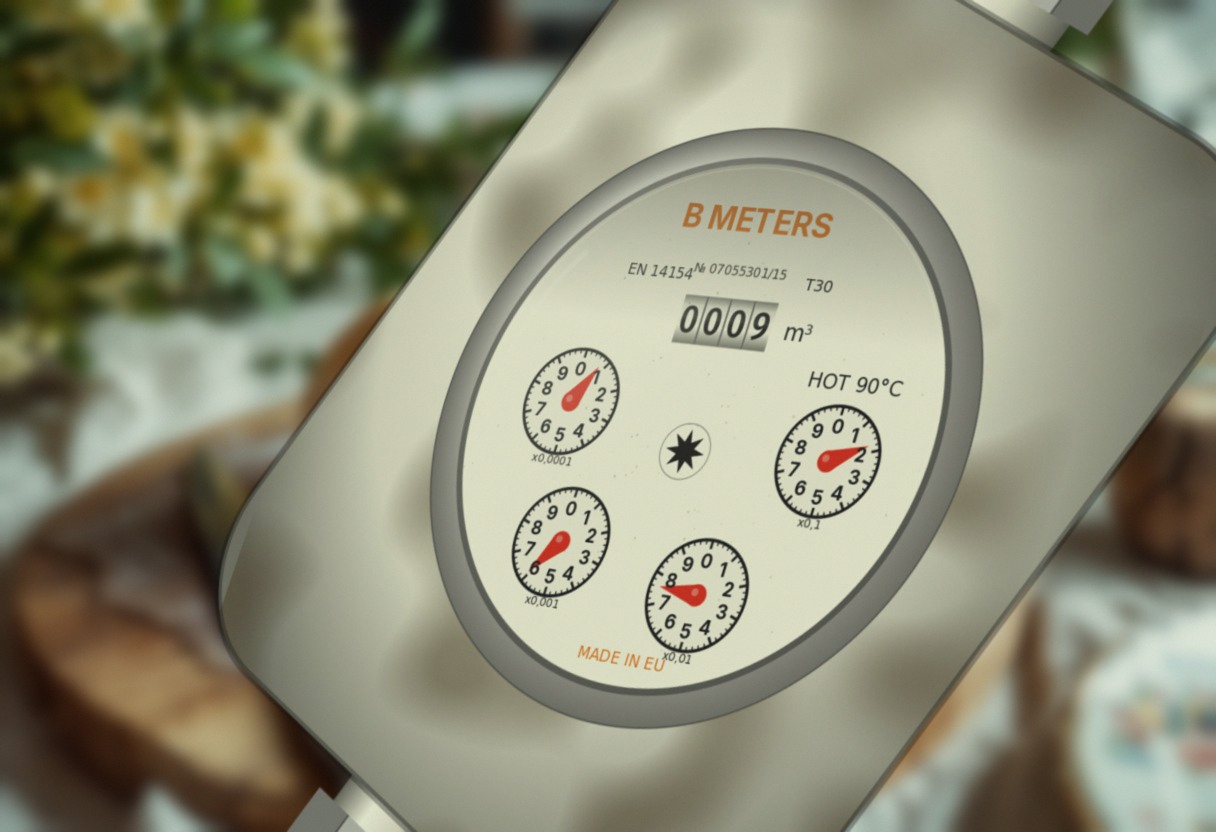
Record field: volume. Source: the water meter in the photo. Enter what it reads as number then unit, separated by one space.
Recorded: 9.1760 m³
